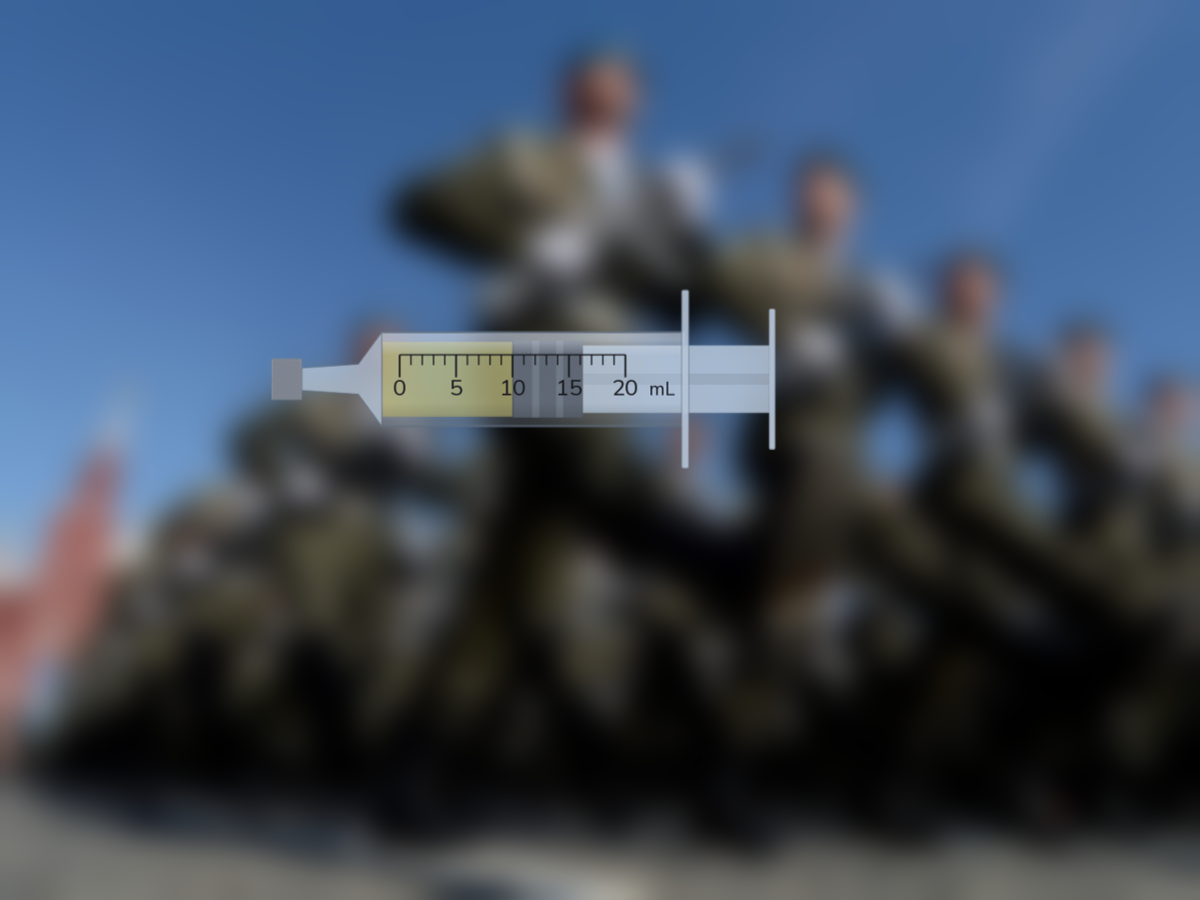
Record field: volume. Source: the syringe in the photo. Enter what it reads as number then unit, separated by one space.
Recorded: 10 mL
